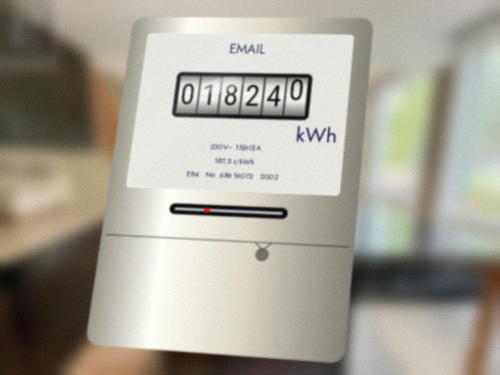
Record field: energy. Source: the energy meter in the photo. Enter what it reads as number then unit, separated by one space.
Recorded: 18240 kWh
